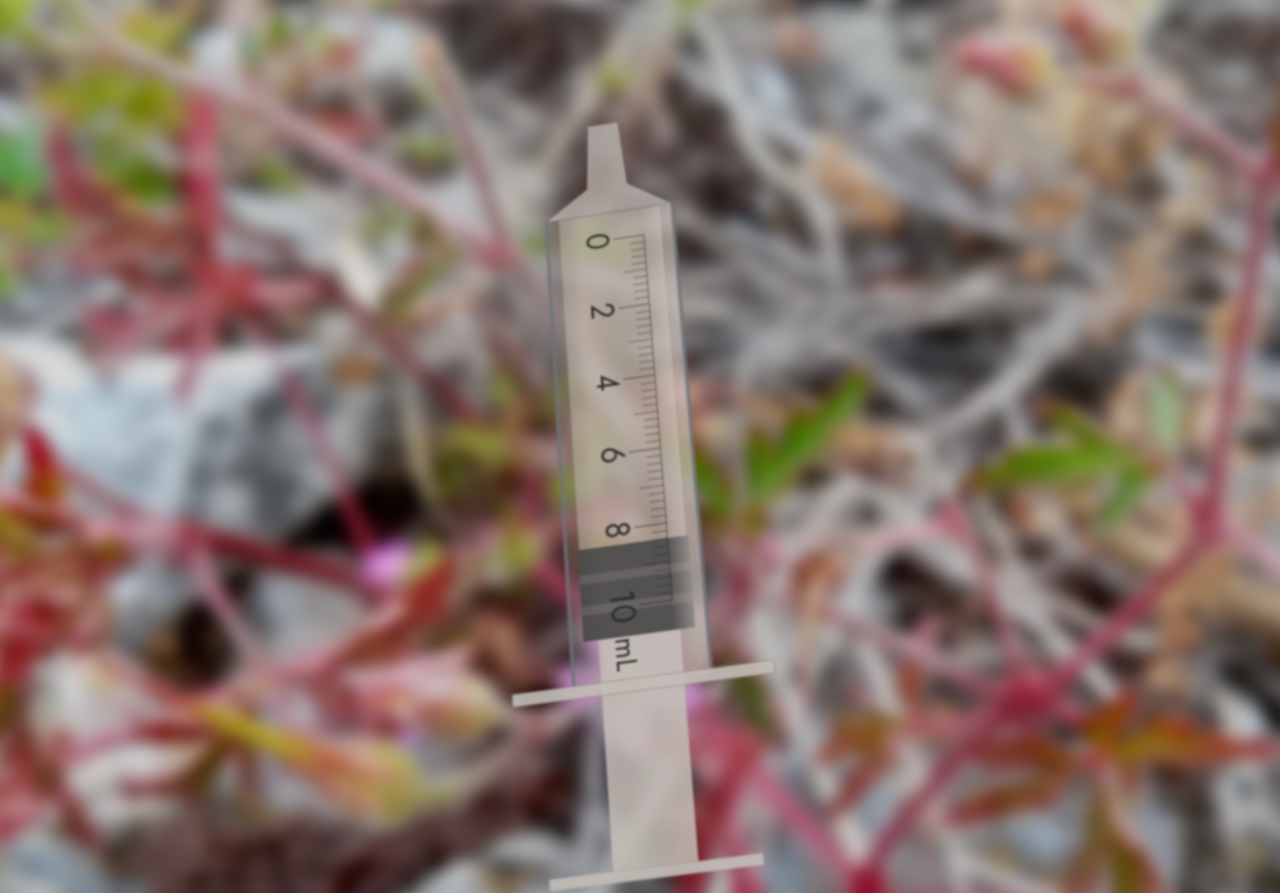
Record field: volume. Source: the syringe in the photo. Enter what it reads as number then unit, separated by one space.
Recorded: 8.4 mL
